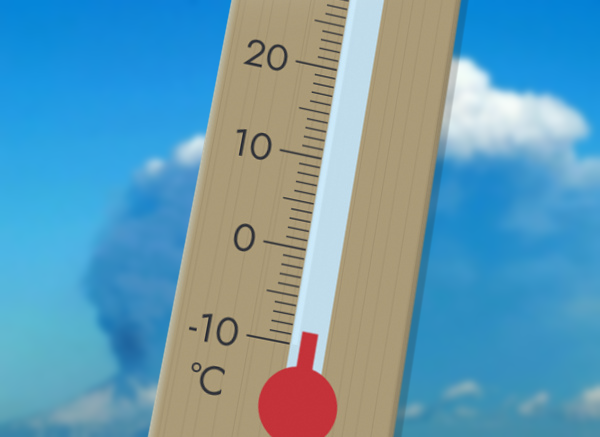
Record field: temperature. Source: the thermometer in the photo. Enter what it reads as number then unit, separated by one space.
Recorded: -8.5 °C
